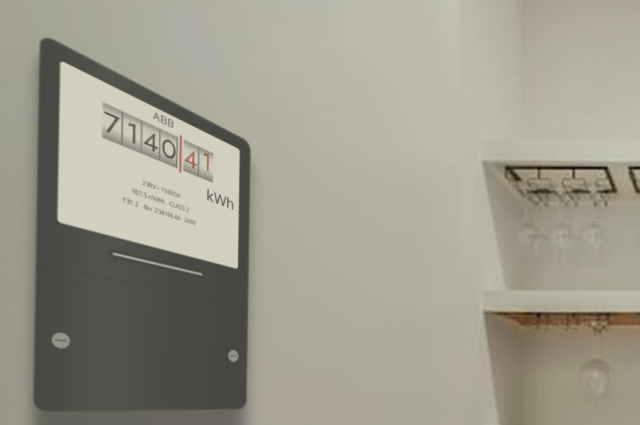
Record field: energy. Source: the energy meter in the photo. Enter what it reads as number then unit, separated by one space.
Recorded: 7140.41 kWh
